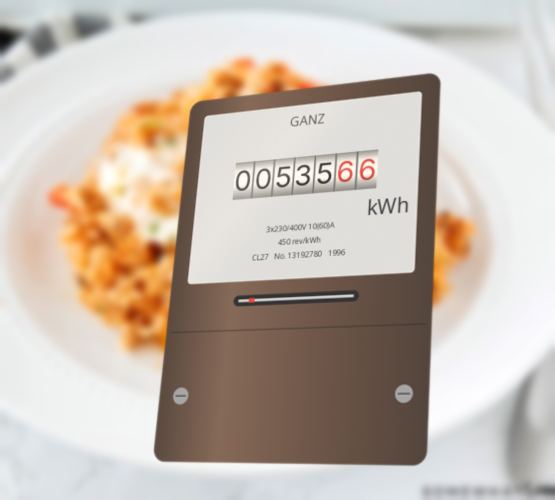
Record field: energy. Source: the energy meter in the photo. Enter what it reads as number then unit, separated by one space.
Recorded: 535.66 kWh
